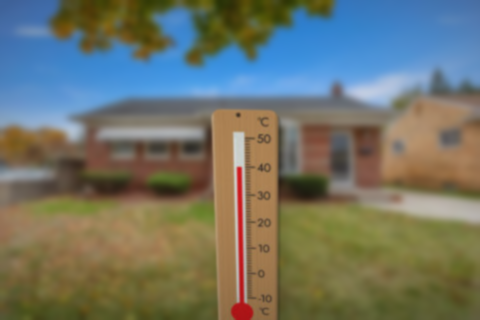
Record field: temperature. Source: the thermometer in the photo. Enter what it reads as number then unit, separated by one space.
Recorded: 40 °C
